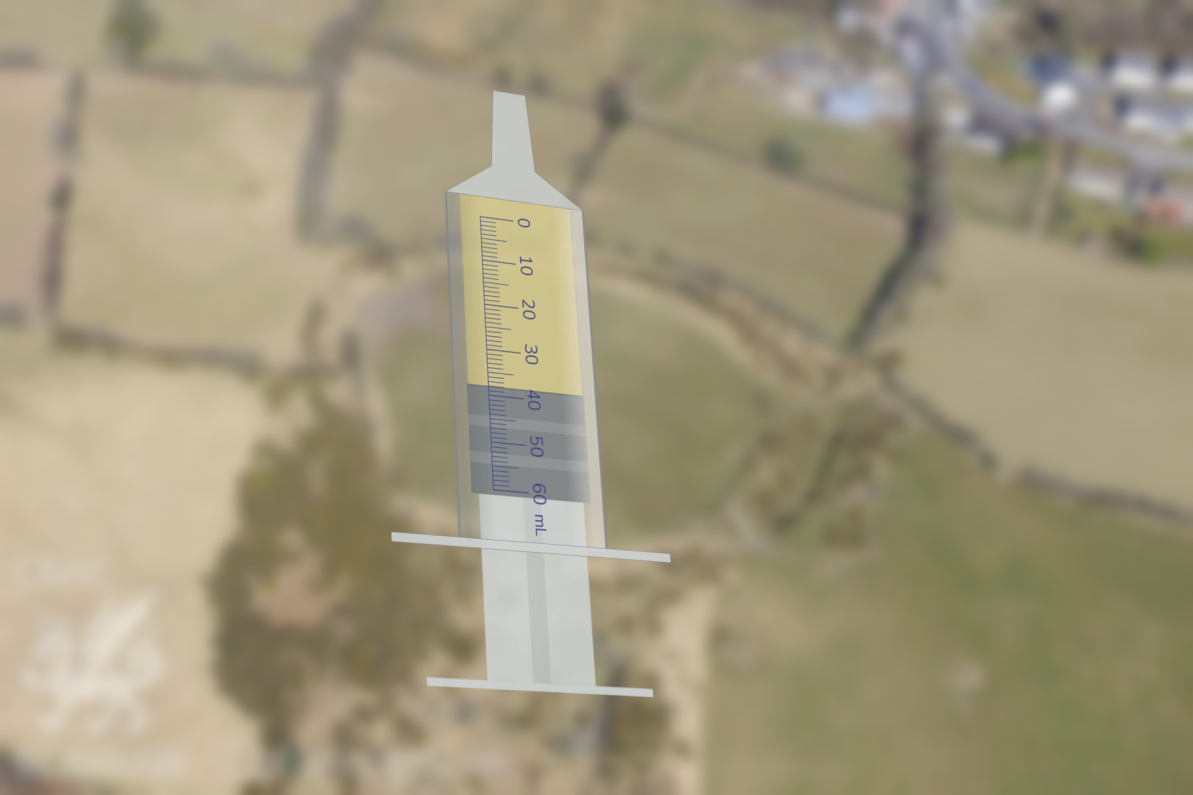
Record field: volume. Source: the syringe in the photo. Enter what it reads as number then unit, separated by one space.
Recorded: 38 mL
